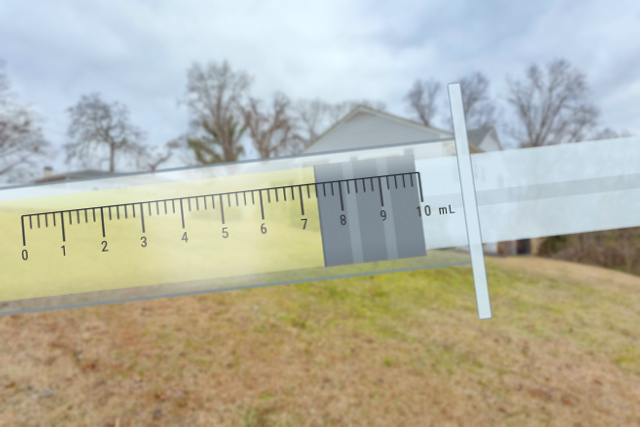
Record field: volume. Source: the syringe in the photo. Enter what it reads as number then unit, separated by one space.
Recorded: 7.4 mL
